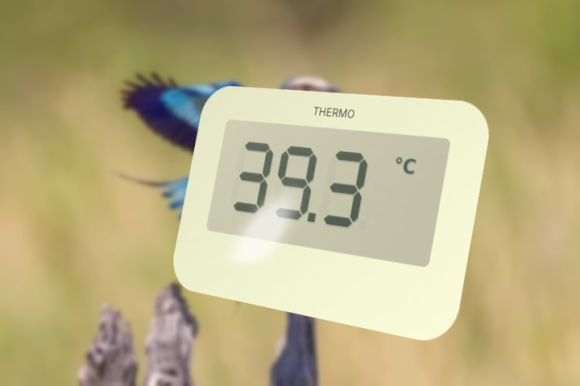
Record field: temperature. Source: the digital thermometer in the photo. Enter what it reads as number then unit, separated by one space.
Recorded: 39.3 °C
